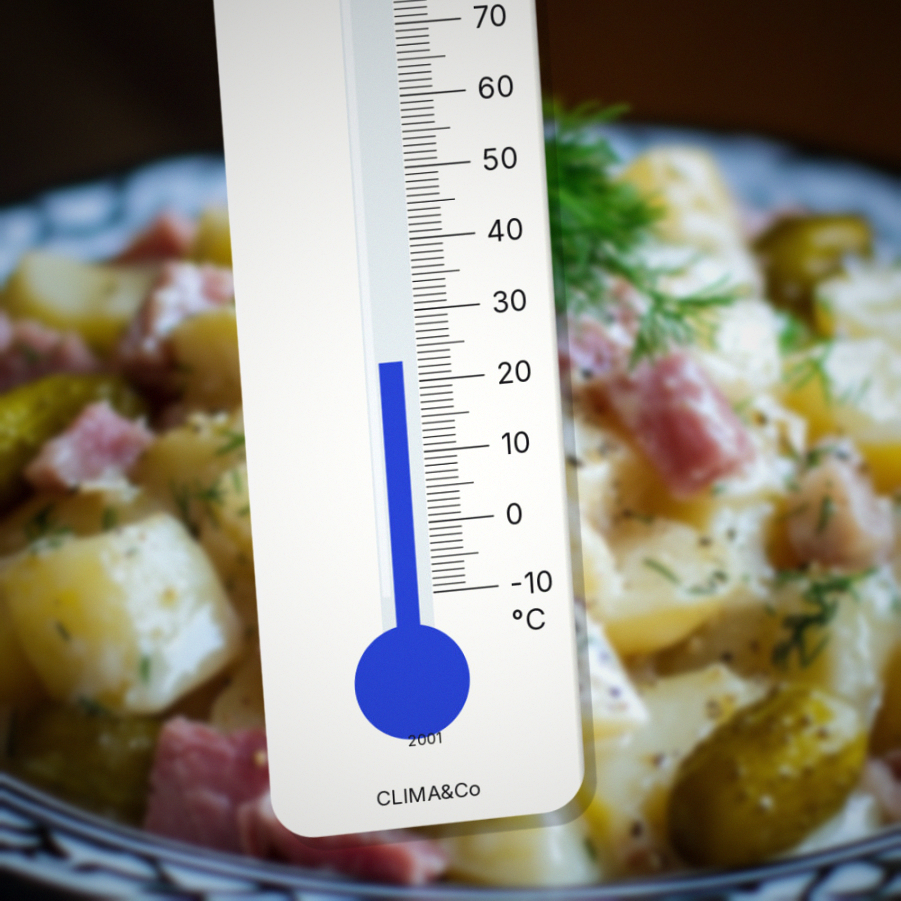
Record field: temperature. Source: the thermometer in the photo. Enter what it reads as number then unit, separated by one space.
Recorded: 23 °C
